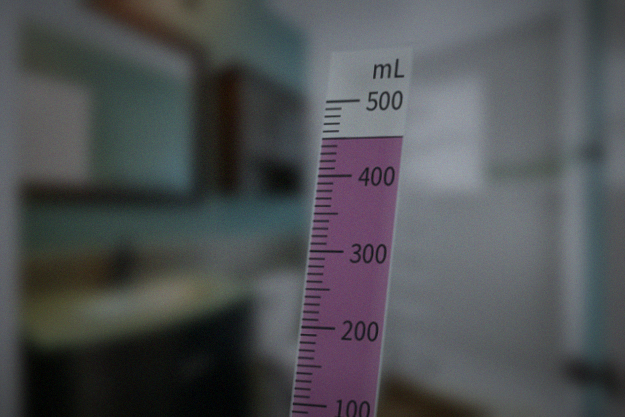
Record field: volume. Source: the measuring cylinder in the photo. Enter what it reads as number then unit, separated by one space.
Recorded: 450 mL
